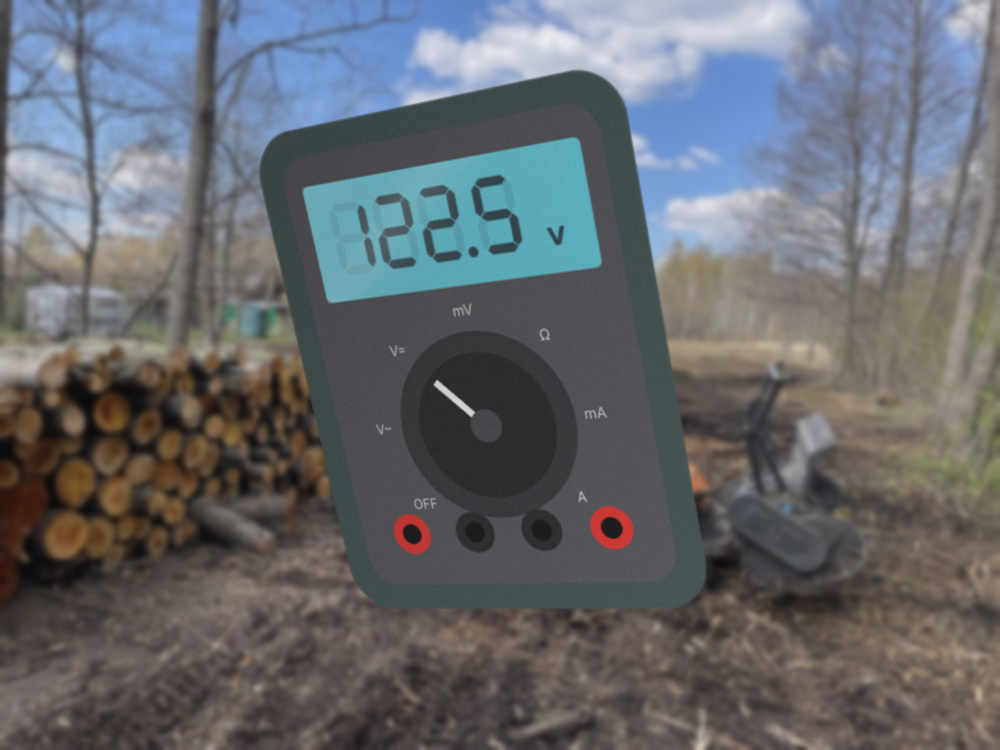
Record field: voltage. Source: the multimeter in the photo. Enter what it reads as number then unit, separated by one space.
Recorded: 122.5 V
